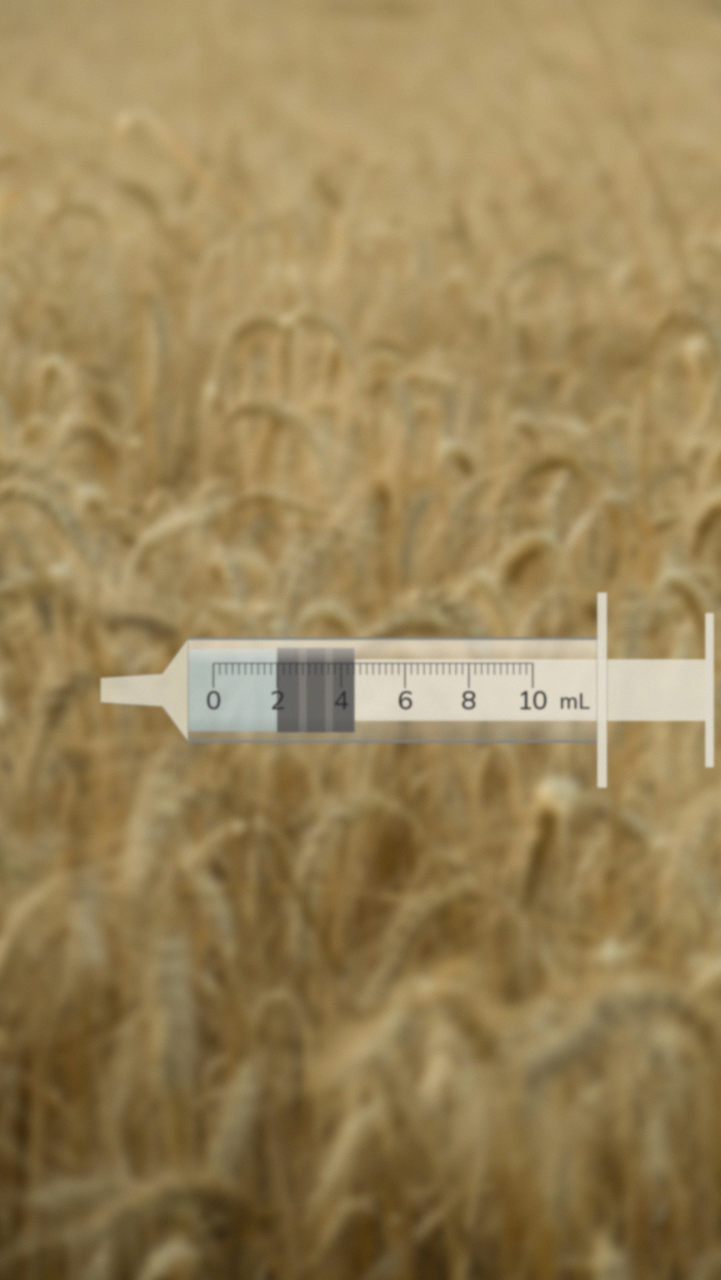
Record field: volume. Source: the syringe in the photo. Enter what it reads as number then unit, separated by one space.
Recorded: 2 mL
